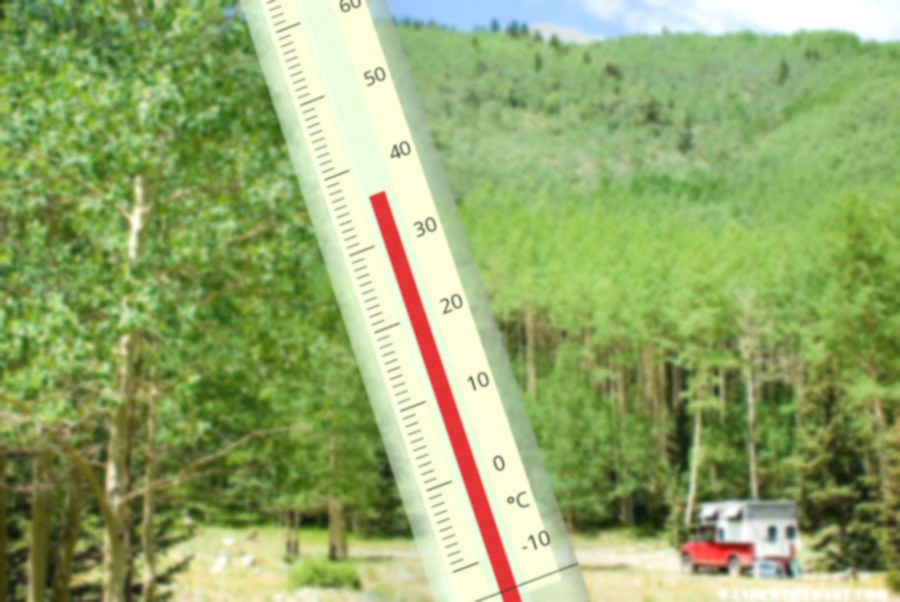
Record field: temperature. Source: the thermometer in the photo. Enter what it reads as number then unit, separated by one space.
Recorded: 36 °C
